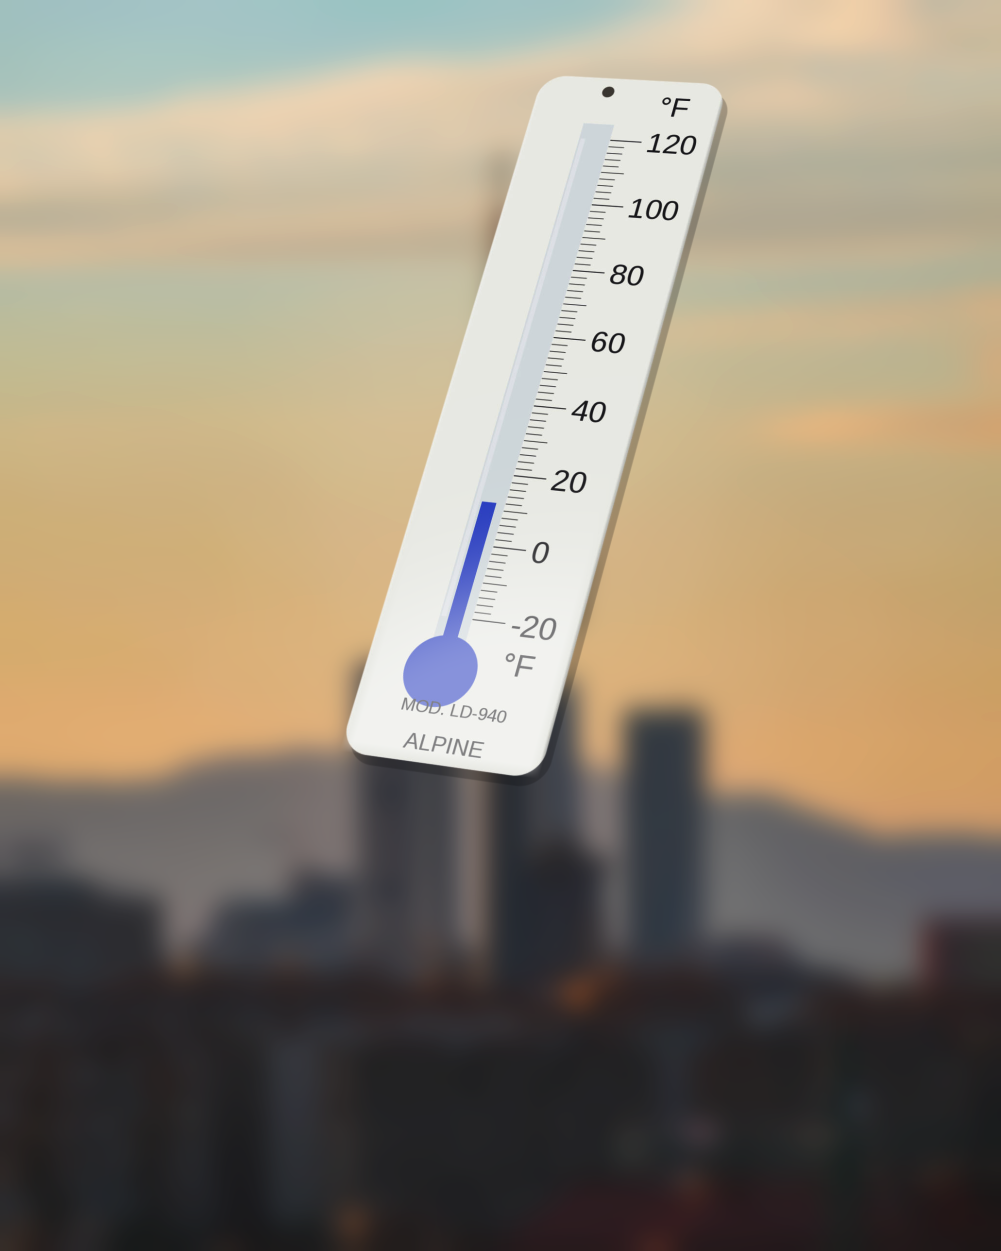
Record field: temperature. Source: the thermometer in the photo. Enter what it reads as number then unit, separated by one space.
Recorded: 12 °F
